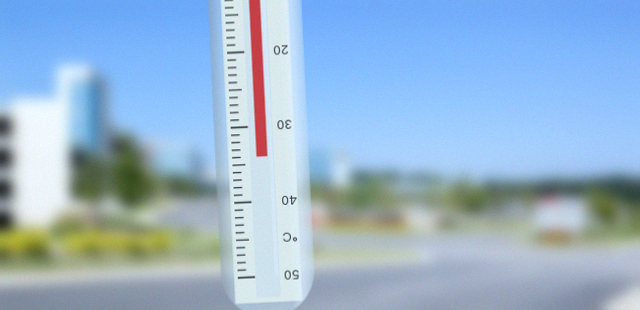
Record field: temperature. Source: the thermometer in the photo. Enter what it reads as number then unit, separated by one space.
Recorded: 34 °C
